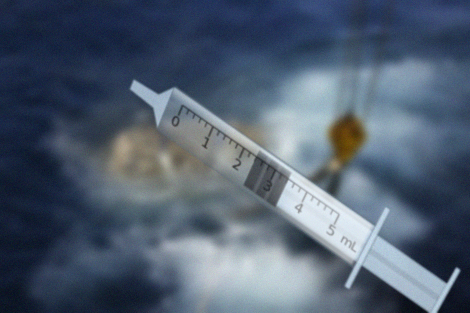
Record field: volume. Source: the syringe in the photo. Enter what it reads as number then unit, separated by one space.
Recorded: 2.4 mL
